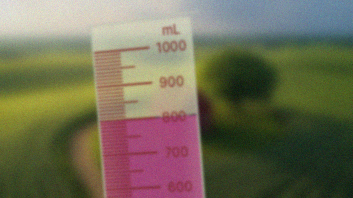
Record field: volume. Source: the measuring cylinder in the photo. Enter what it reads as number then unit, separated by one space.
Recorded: 800 mL
